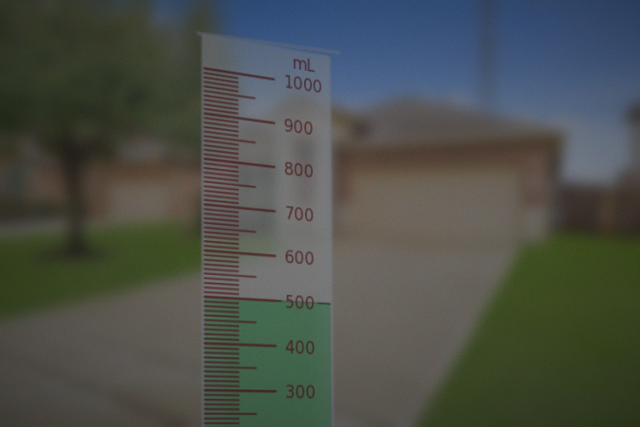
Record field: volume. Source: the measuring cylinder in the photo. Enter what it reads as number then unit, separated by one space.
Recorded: 500 mL
